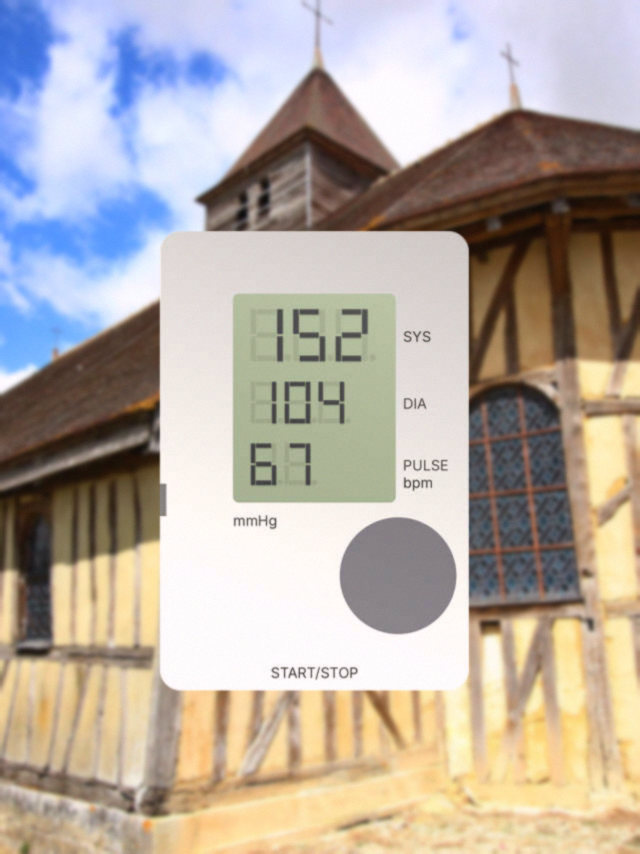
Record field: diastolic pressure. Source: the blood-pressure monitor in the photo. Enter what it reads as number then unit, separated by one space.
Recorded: 104 mmHg
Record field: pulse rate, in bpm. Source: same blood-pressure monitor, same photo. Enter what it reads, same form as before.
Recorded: 67 bpm
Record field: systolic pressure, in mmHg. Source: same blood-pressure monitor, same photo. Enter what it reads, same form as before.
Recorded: 152 mmHg
